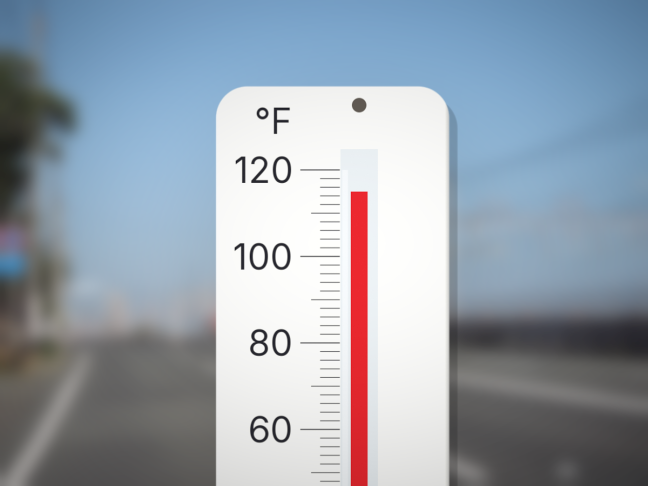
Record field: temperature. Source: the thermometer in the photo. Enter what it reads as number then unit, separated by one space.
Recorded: 115 °F
